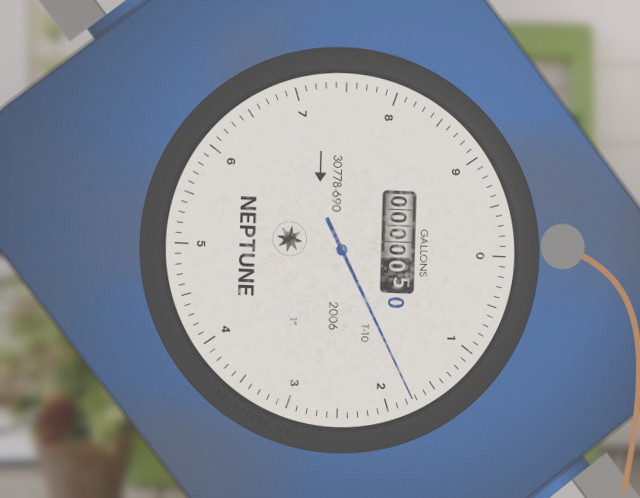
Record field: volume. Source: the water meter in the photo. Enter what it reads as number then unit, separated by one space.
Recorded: 51.7 gal
